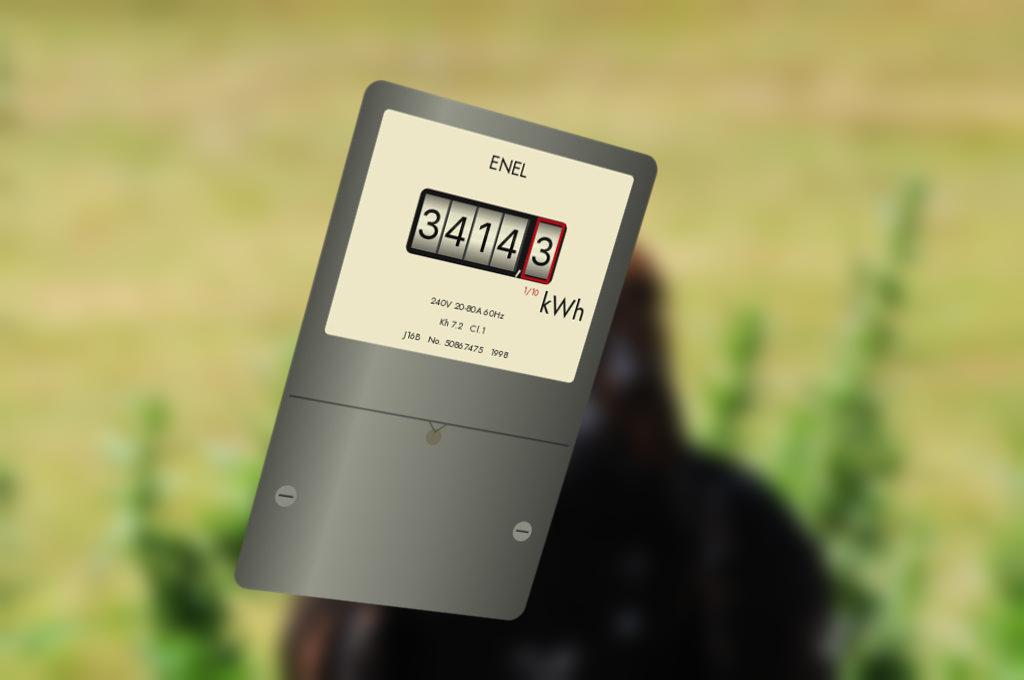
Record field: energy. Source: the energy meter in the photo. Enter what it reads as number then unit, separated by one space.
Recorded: 3414.3 kWh
